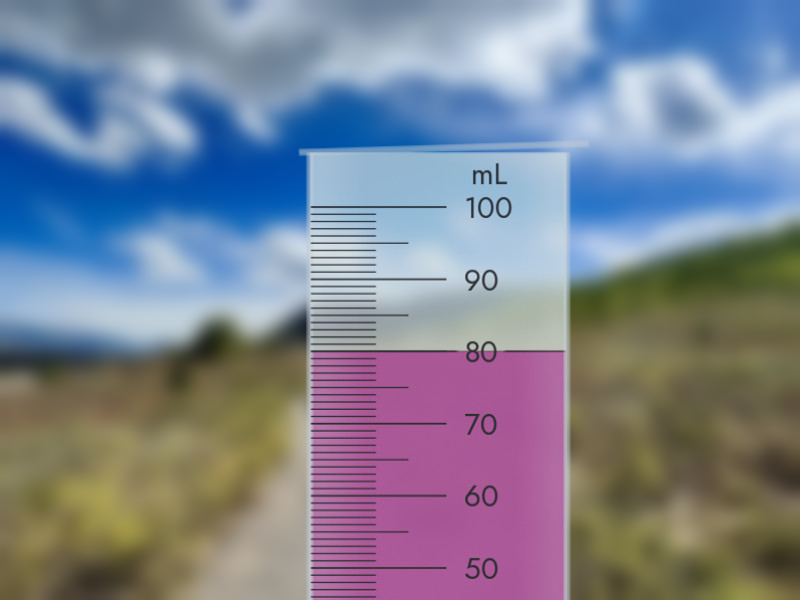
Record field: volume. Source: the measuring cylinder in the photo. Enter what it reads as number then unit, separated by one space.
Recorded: 80 mL
